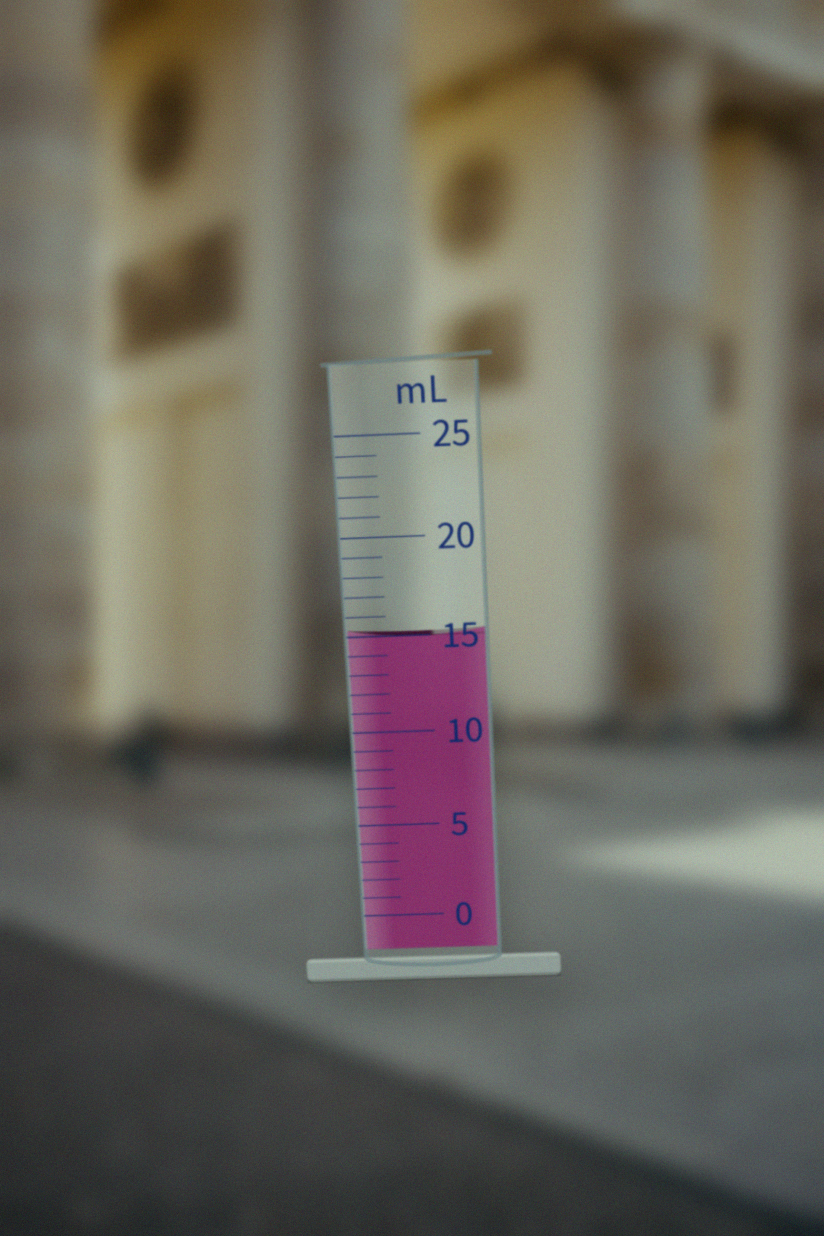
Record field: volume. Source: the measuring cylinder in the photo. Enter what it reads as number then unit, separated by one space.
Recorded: 15 mL
